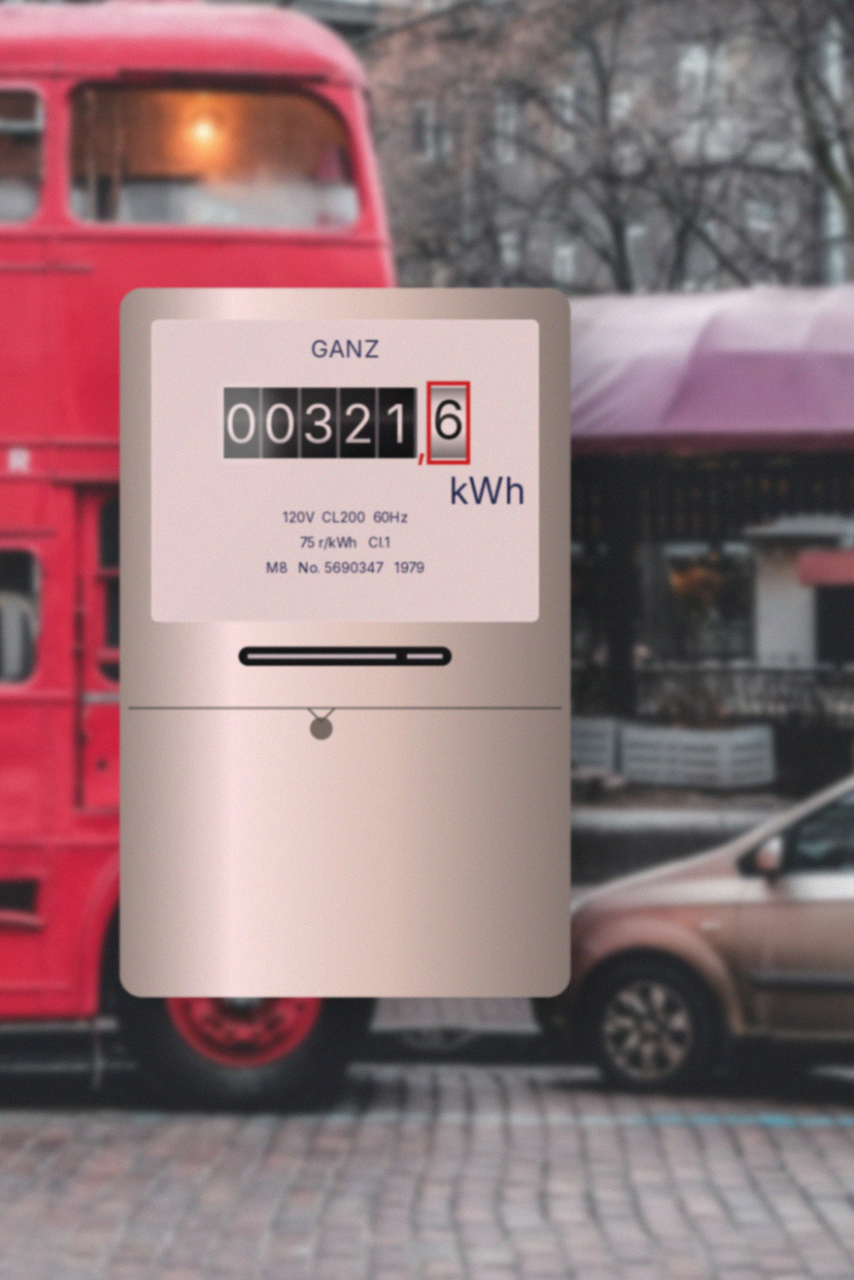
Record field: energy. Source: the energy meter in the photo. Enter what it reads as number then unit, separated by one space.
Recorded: 321.6 kWh
